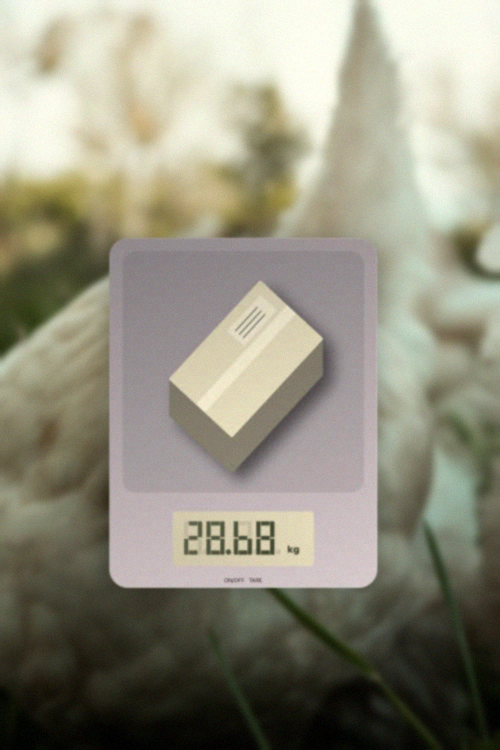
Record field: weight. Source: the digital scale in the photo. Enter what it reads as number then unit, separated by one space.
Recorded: 28.68 kg
